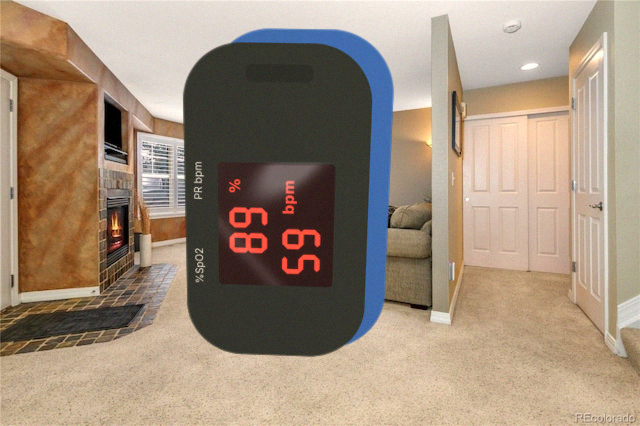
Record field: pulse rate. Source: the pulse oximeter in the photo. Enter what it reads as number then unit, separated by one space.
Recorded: 59 bpm
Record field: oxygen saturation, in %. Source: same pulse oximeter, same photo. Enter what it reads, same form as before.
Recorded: 89 %
